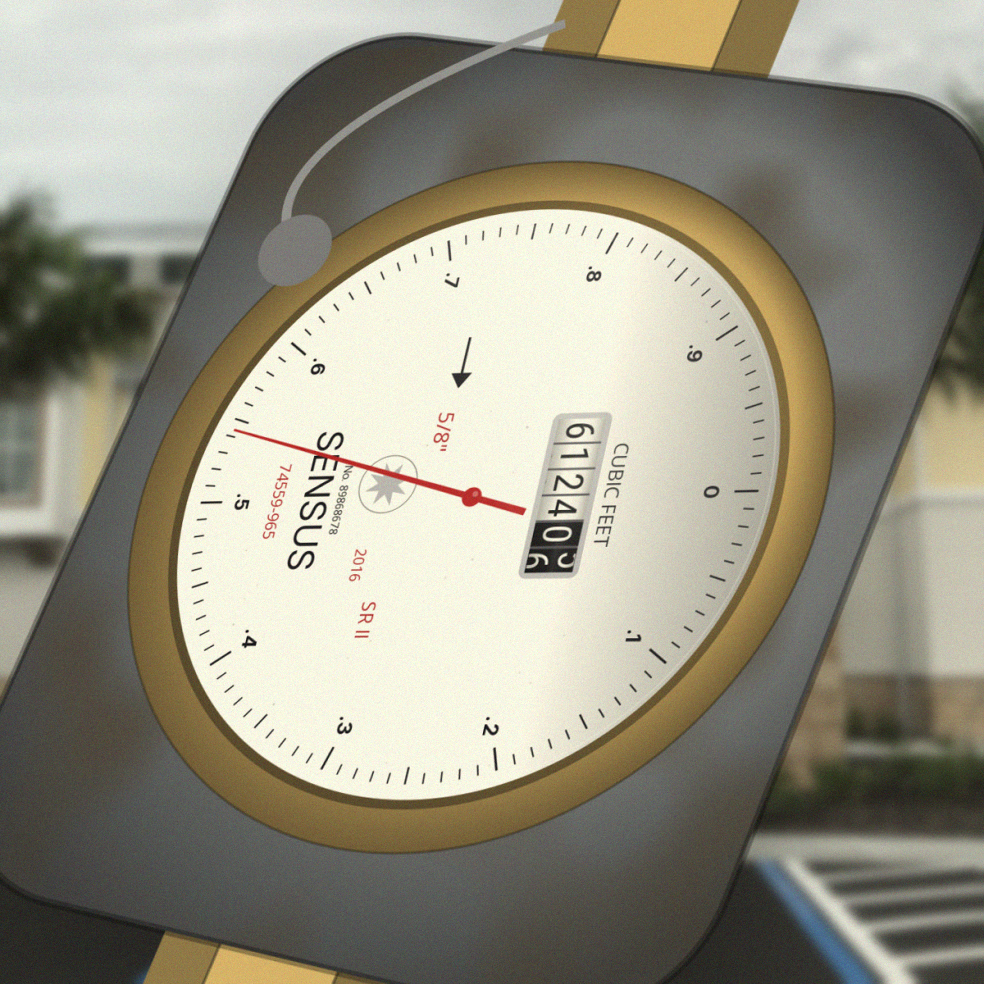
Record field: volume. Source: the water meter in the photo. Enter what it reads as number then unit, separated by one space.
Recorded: 612405.54 ft³
